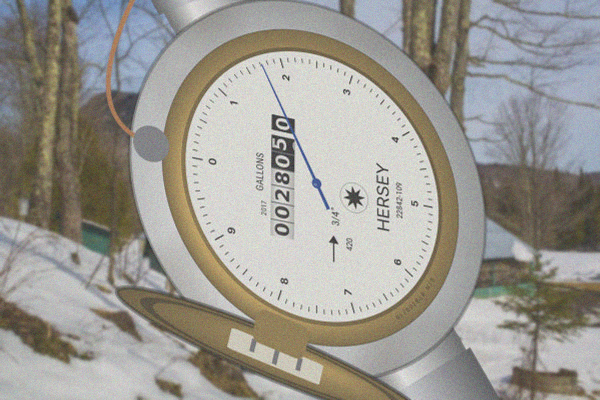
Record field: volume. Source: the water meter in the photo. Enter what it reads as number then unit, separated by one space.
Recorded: 28051.7 gal
